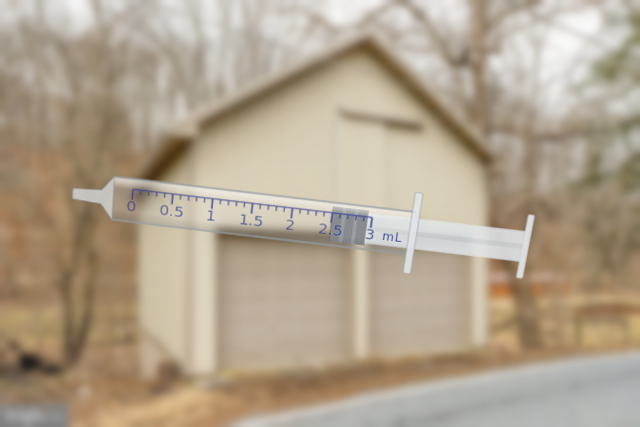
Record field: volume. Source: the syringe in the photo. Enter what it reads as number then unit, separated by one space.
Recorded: 2.5 mL
